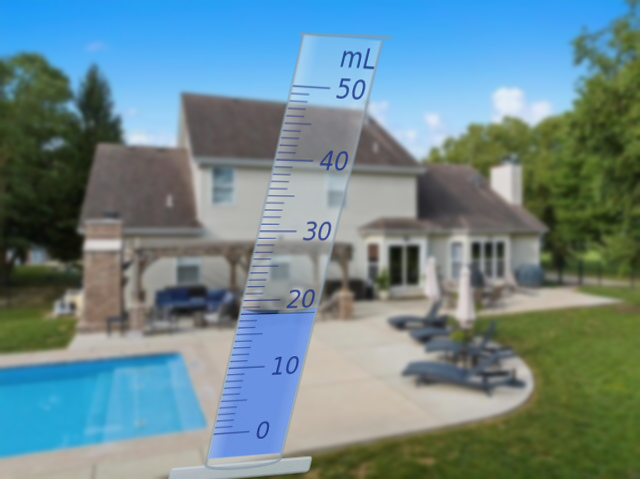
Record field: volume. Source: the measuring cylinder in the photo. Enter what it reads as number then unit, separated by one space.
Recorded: 18 mL
